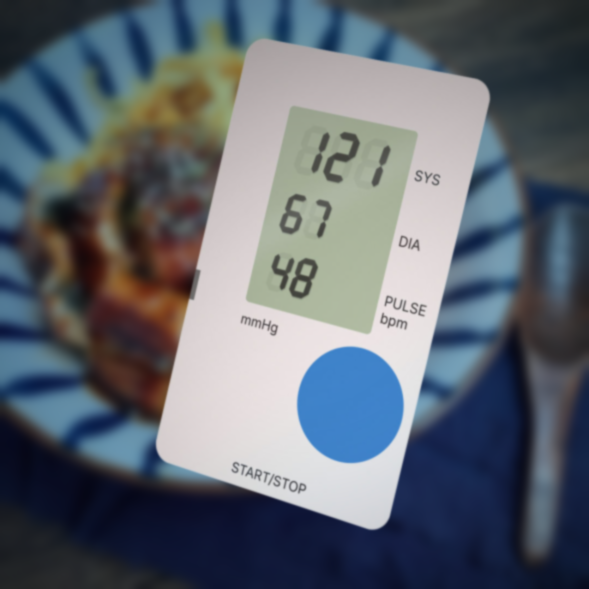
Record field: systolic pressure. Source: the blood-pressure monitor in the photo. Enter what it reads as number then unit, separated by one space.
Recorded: 121 mmHg
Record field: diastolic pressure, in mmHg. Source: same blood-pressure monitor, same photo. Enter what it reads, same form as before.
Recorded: 67 mmHg
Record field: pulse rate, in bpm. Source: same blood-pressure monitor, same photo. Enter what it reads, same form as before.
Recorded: 48 bpm
